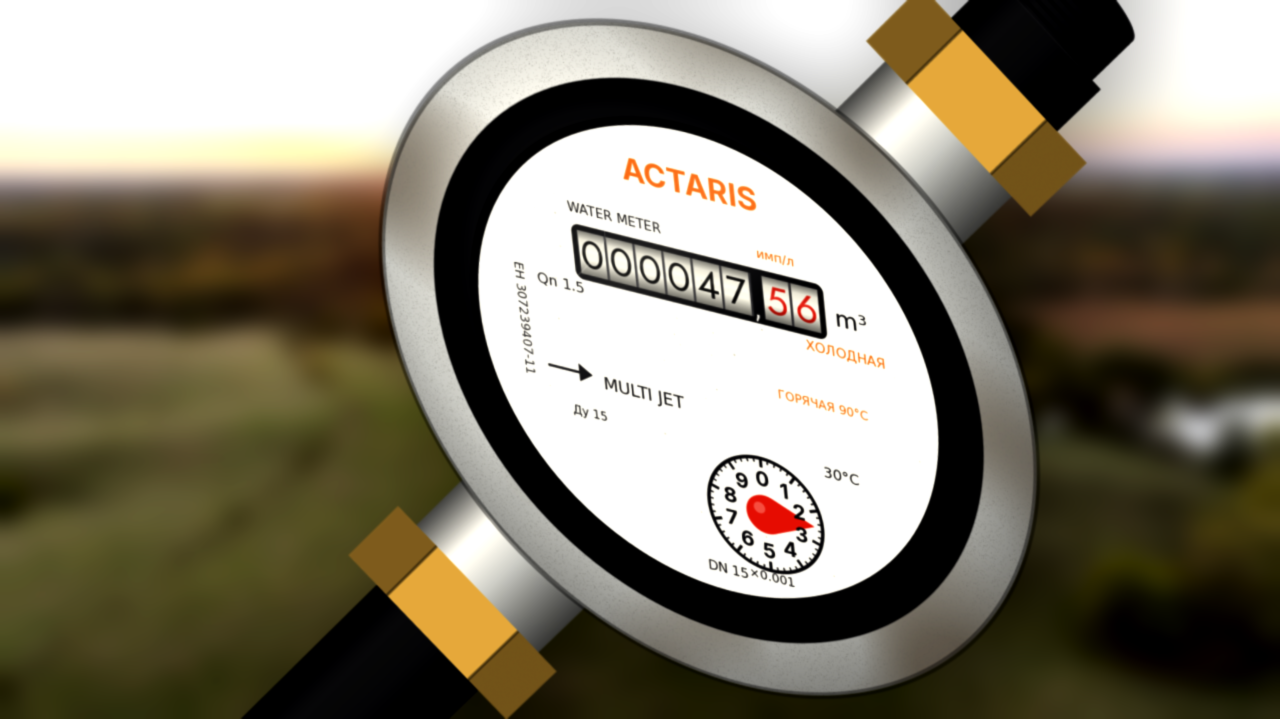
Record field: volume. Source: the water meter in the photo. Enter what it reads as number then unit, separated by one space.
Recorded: 47.562 m³
